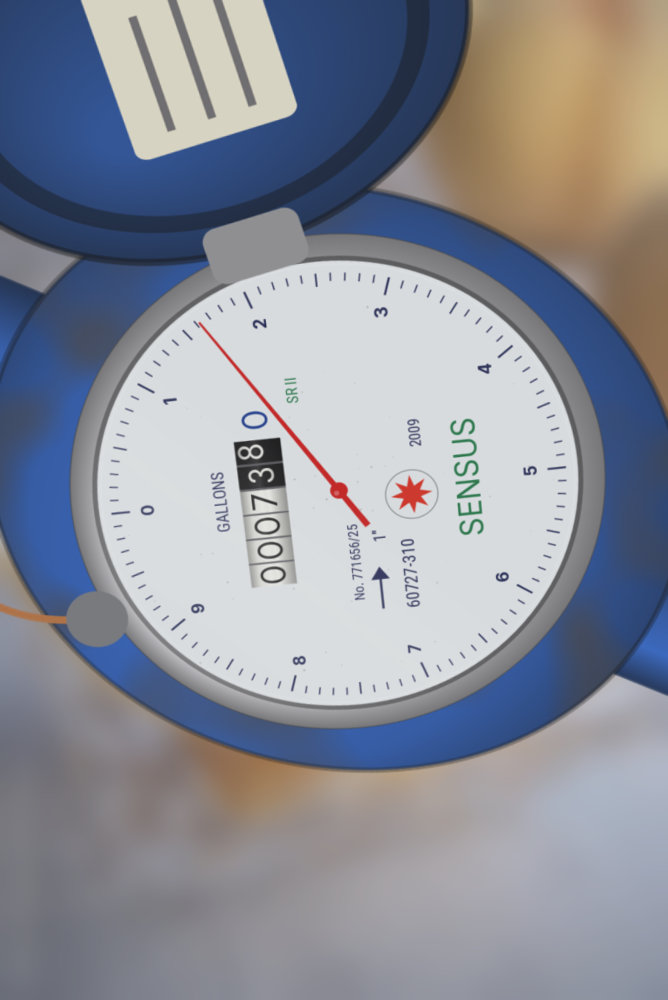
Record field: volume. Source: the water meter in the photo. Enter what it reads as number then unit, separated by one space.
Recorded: 7381.6 gal
